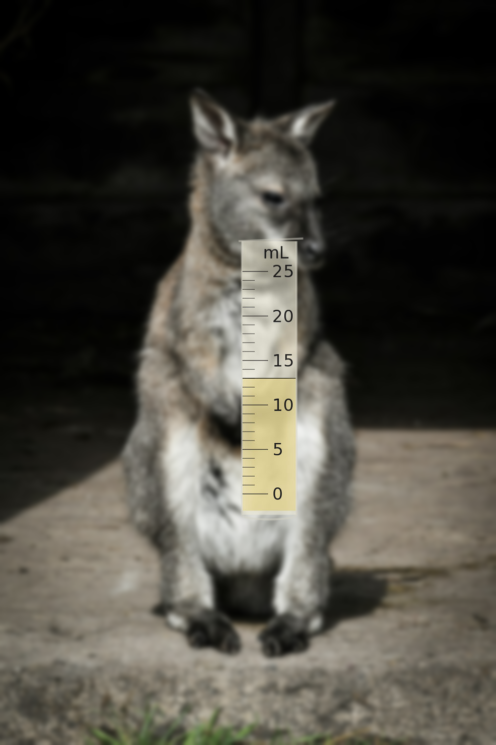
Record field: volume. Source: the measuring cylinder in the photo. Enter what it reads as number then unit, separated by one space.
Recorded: 13 mL
